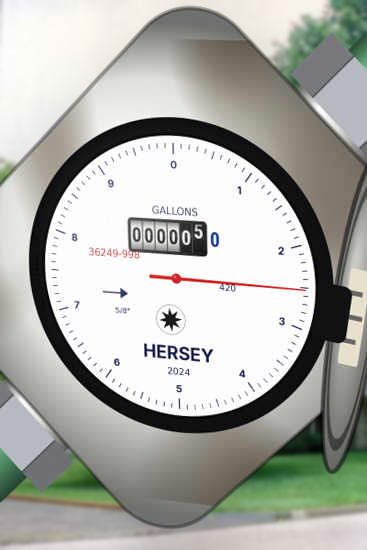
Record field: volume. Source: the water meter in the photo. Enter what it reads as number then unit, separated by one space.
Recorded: 52.5 gal
